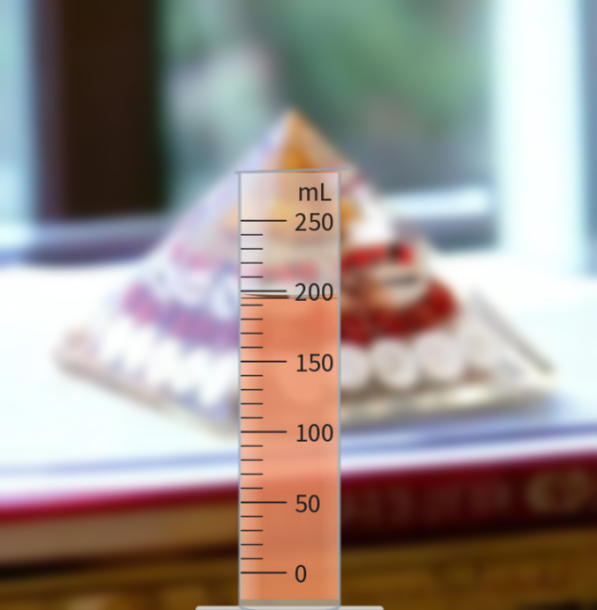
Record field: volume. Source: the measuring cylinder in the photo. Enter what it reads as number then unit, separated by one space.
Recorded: 195 mL
